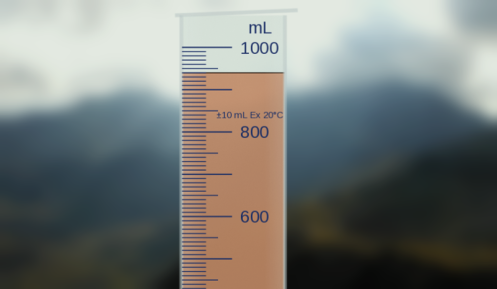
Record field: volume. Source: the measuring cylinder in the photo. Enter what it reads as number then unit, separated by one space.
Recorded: 940 mL
